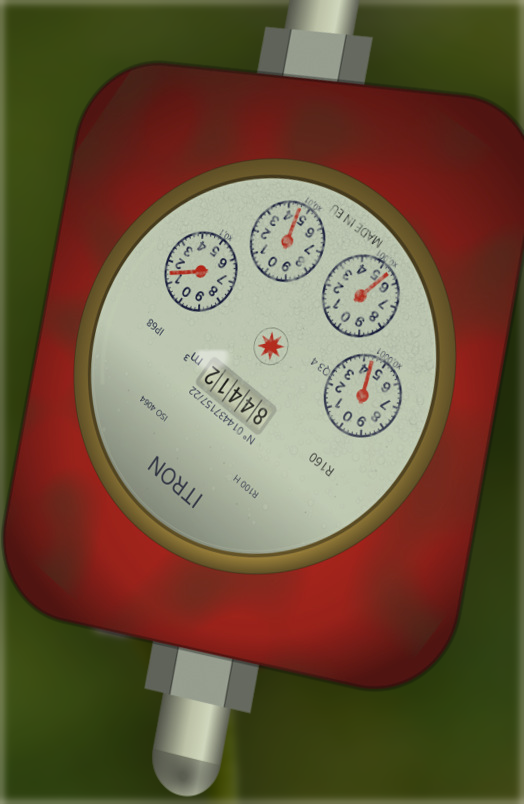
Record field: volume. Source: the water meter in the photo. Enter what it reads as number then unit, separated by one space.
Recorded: 84412.1454 m³
